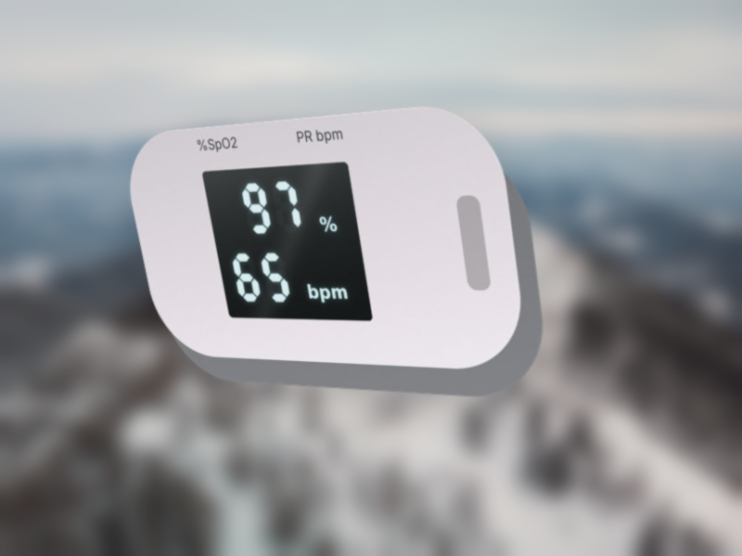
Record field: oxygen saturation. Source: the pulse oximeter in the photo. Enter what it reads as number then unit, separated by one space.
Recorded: 97 %
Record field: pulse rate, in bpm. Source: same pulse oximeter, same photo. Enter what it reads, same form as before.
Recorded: 65 bpm
